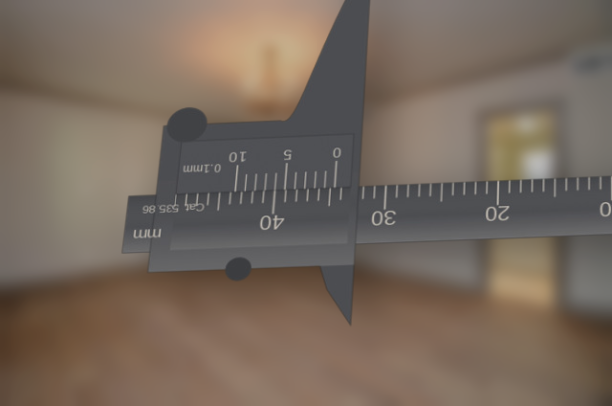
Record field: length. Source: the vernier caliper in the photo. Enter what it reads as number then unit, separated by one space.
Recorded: 34.6 mm
